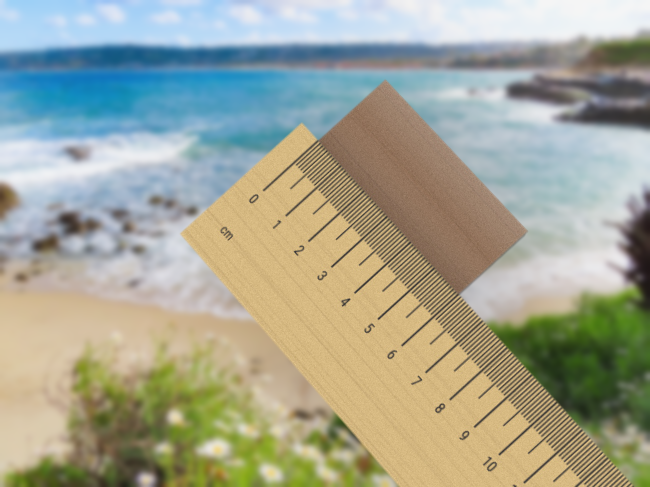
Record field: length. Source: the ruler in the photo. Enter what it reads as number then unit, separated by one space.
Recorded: 6 cm
